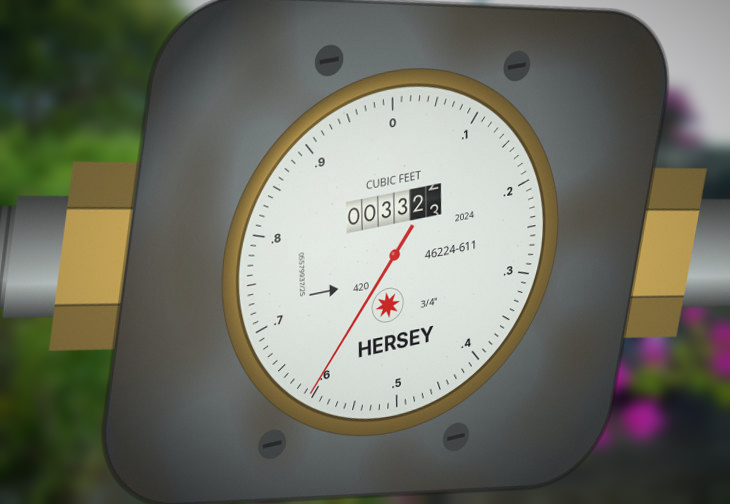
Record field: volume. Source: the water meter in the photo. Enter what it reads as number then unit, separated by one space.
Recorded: 3322.60 ft³
